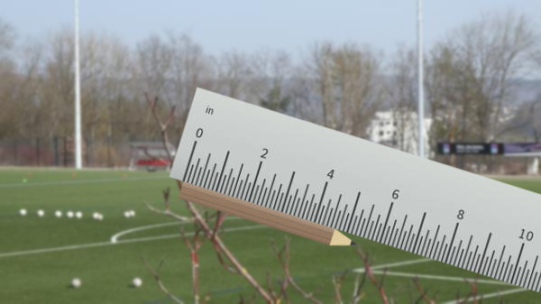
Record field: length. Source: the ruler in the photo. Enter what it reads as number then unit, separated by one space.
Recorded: 5.375 in
